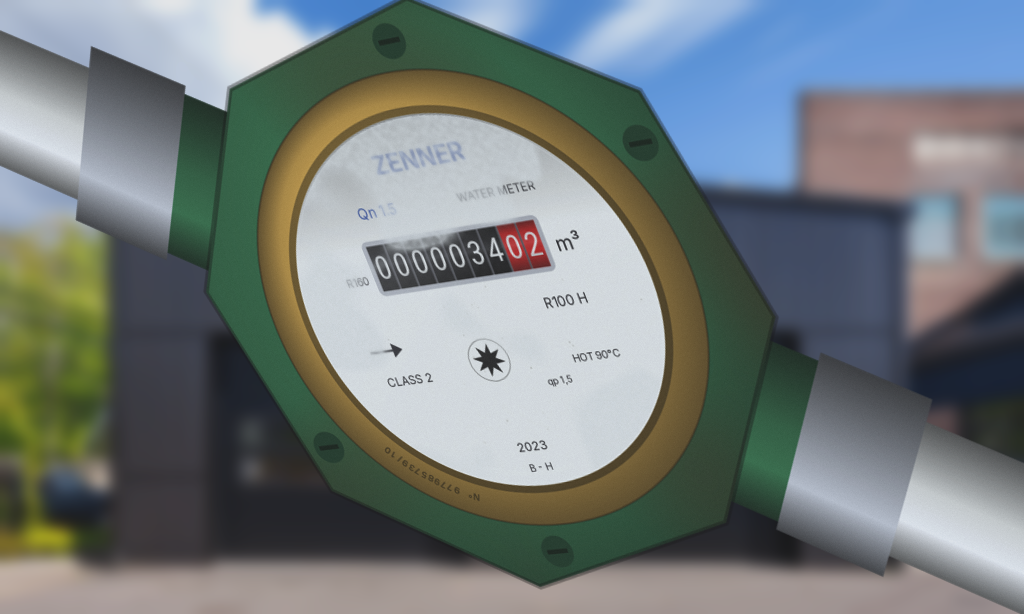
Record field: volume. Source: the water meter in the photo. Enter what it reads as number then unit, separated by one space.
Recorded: 34.02 m³
